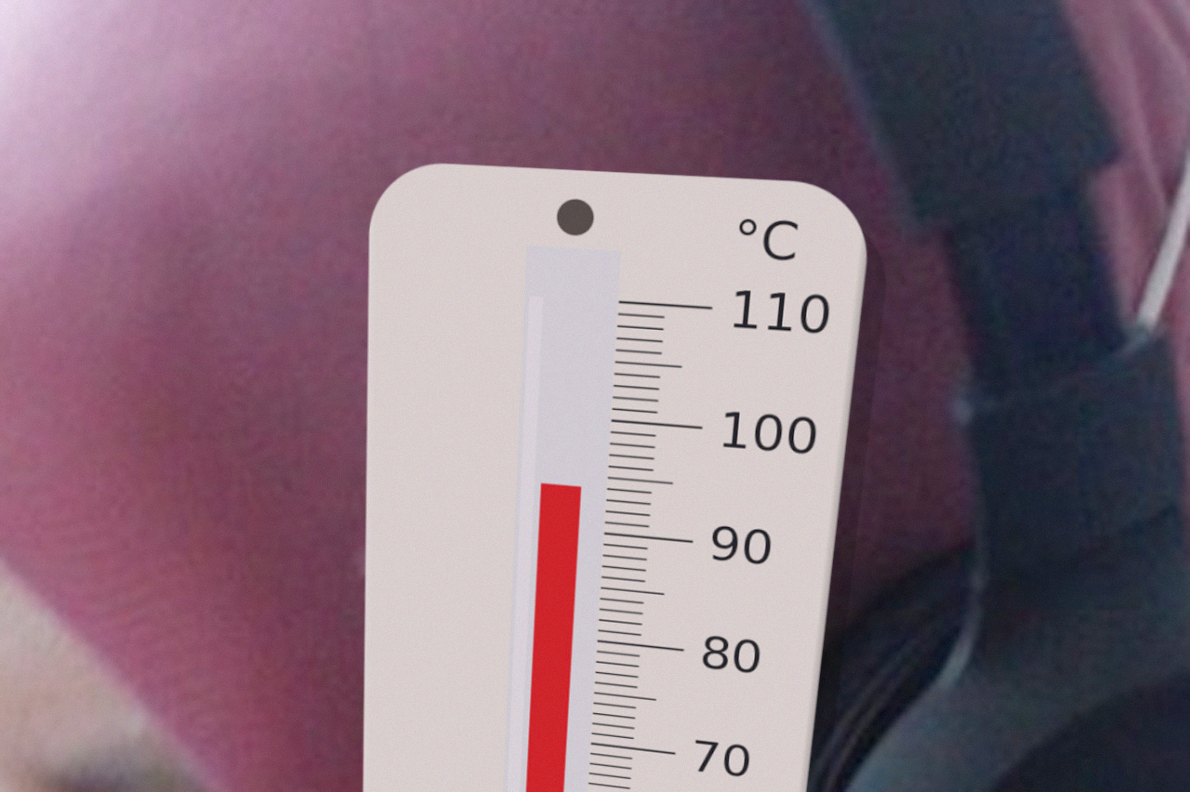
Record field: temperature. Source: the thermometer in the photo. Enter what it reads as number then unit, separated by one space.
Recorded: 94 °C
